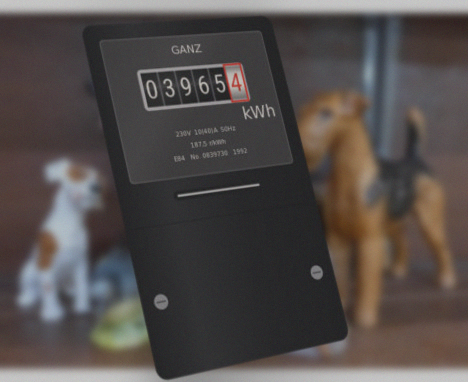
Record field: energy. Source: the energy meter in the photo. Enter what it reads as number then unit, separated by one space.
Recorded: 3965.4 kWh
